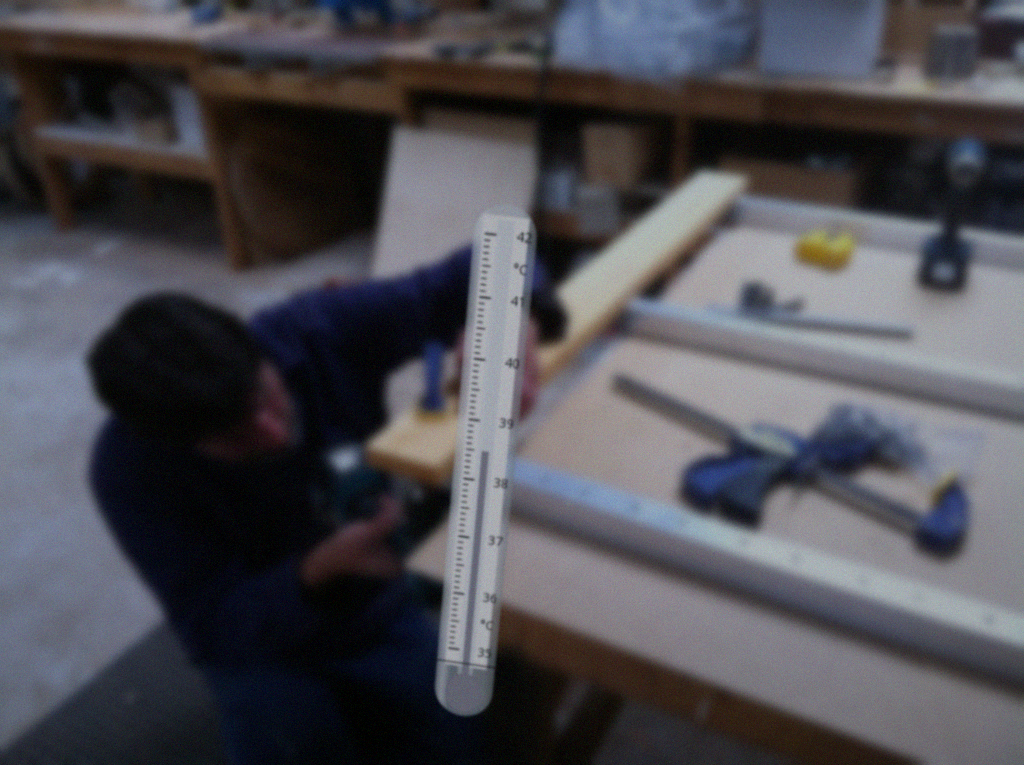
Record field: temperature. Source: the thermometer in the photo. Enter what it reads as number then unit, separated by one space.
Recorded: 38.5 °C
